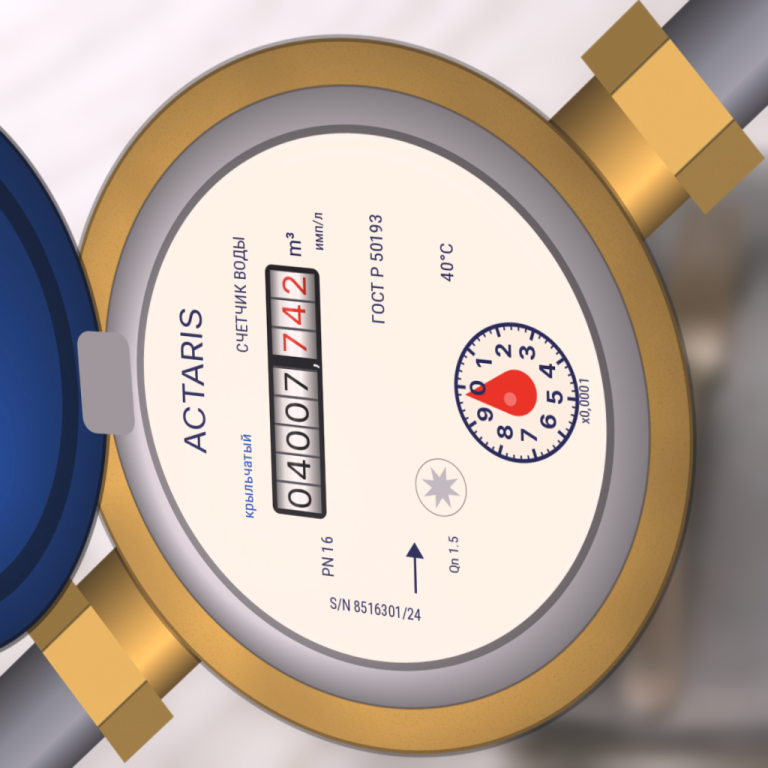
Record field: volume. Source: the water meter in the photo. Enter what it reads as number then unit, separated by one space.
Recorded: 4007.7419 m³
